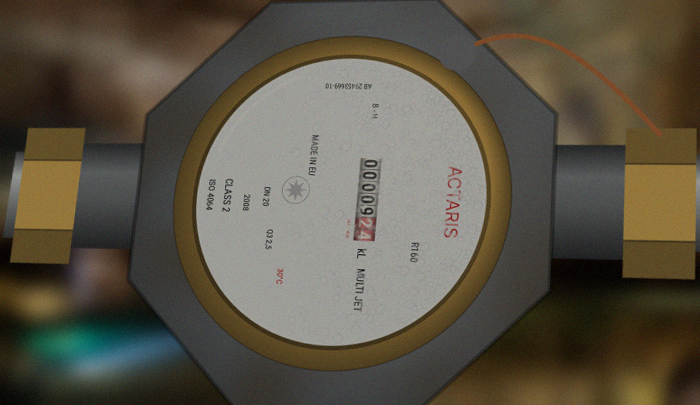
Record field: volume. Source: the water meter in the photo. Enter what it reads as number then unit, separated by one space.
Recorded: 9.24 kL
